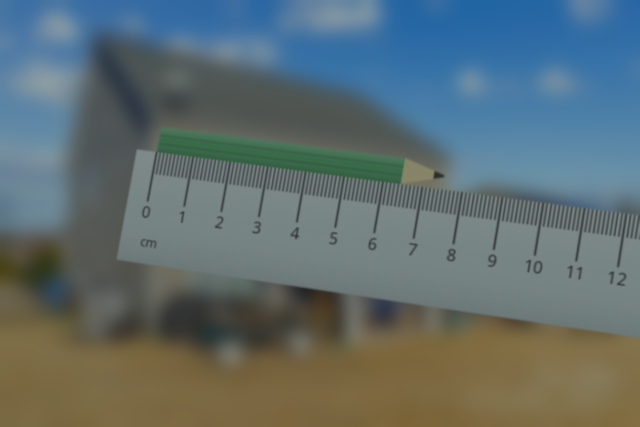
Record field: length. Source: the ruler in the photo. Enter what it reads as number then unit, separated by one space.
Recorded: 7.5 cm
